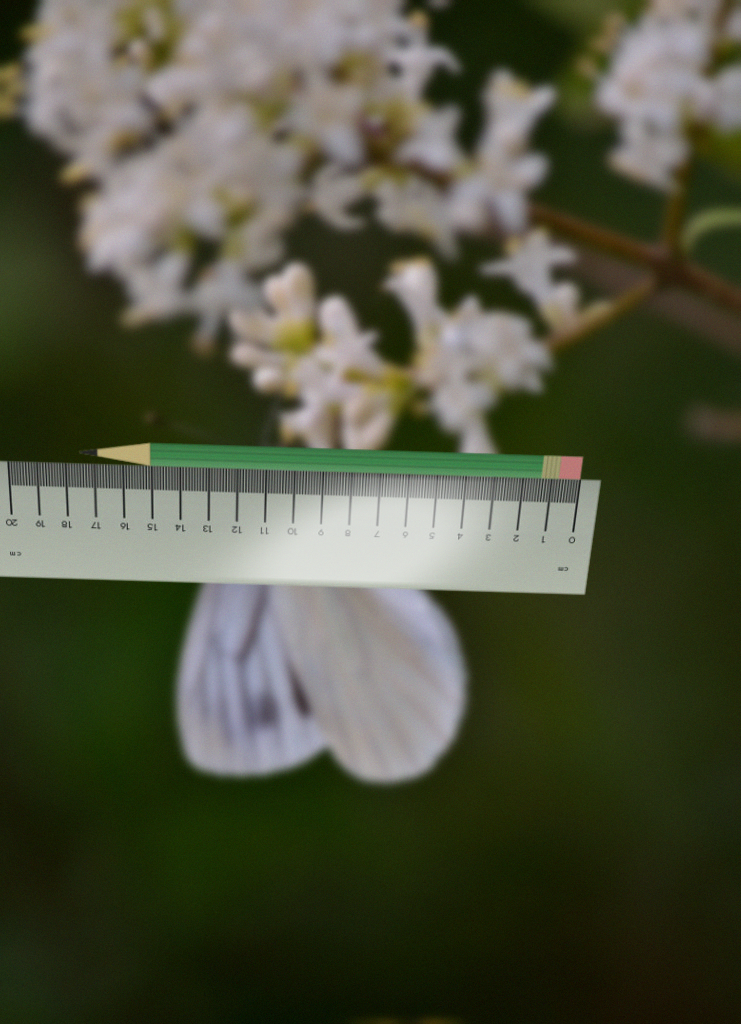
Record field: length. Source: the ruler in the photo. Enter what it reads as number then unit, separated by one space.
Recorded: 17.5 cm
